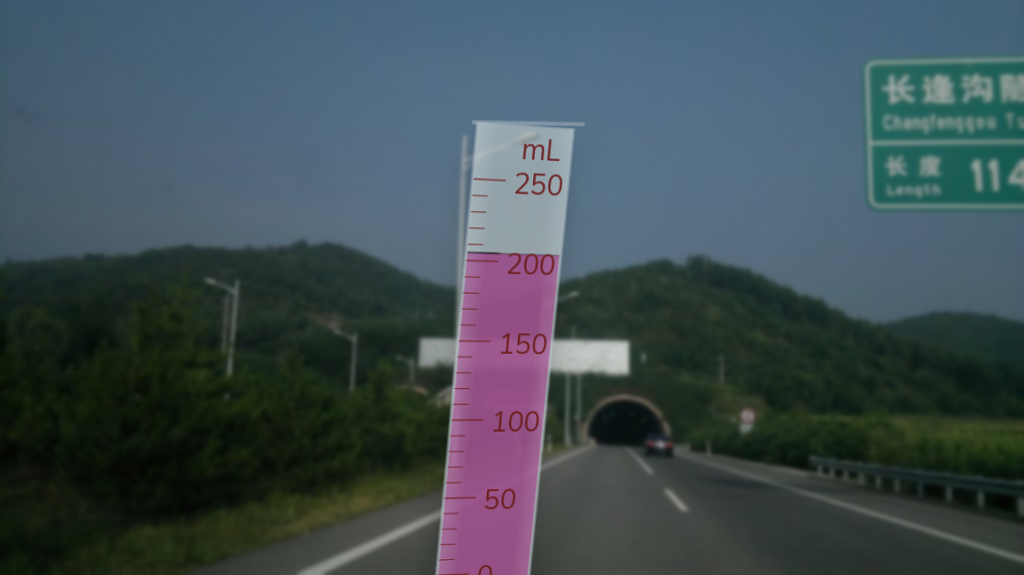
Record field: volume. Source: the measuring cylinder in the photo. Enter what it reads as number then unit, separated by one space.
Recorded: 205 mL
